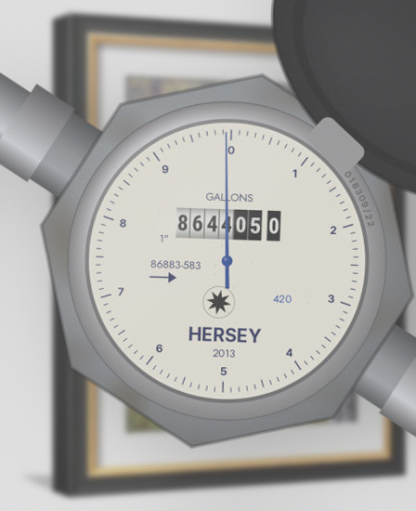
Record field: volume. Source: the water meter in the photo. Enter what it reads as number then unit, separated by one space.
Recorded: 8644049.9 gal
